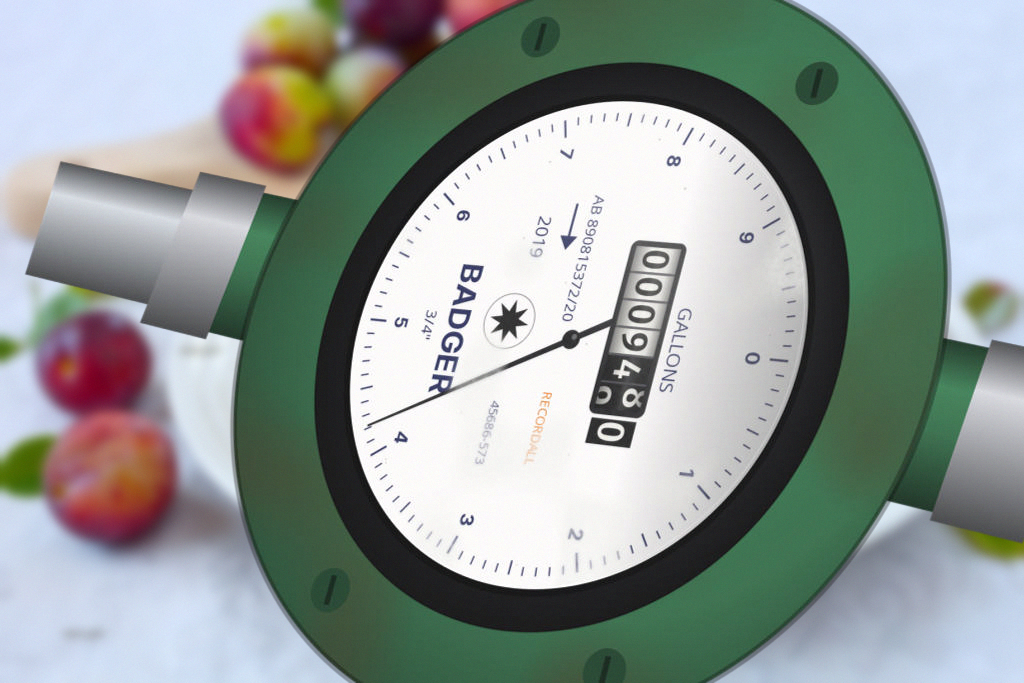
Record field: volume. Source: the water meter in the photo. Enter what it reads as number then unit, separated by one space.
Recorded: 9484.2 gal
